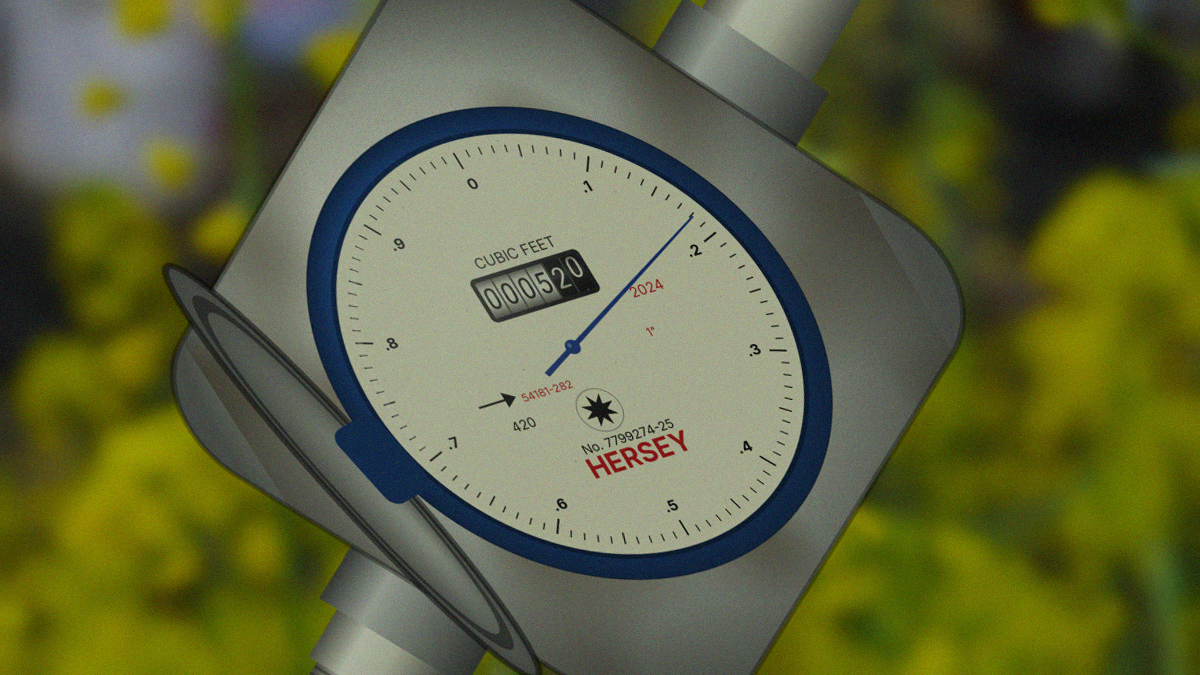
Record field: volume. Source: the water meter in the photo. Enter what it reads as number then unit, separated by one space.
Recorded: 520.18 ft³
